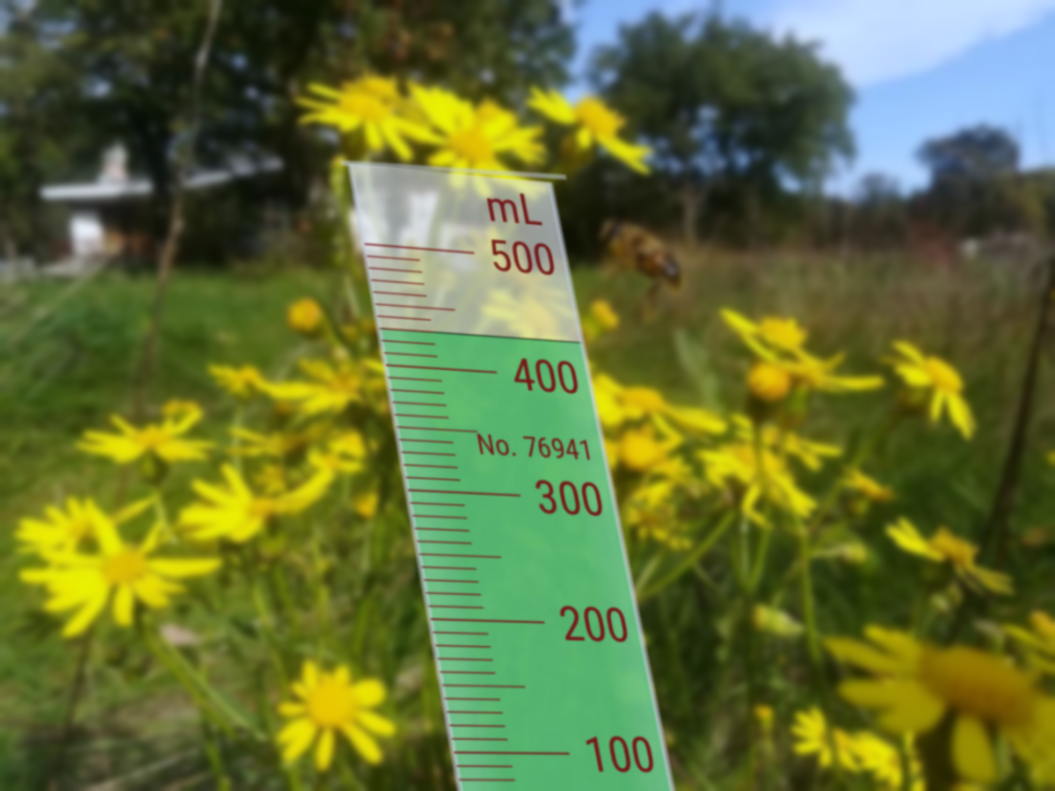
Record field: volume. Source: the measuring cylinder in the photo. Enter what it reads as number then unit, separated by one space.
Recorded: 430 mL
